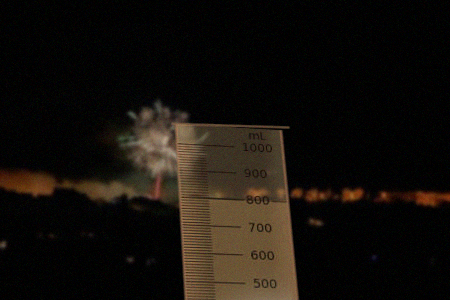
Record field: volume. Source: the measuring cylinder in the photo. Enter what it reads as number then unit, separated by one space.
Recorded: 800 mL
